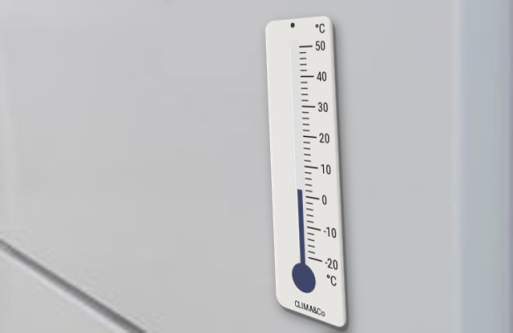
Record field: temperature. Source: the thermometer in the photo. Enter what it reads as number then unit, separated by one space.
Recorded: 2 °C
